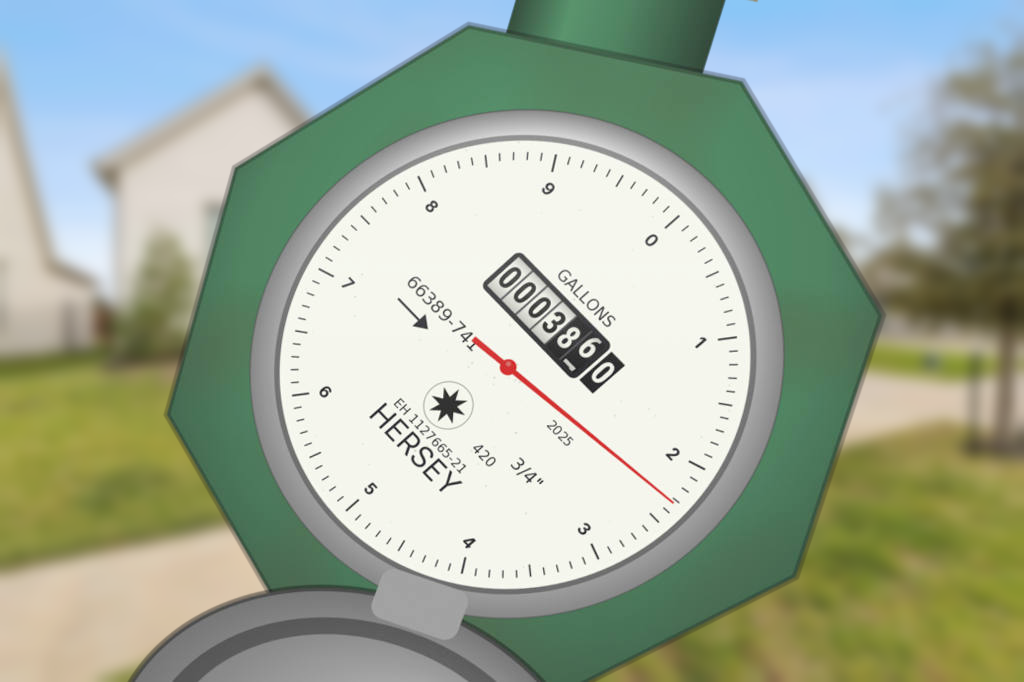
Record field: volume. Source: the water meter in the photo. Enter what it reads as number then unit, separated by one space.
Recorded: 3862.3 gal
